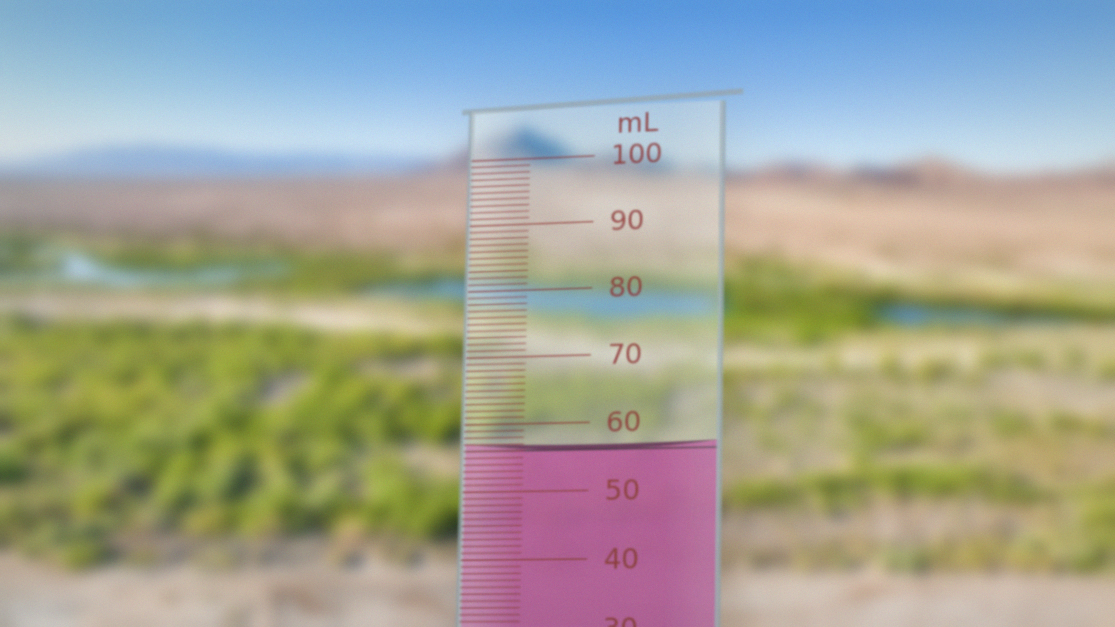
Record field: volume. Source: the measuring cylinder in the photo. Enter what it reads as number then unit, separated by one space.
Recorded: 56 mL
